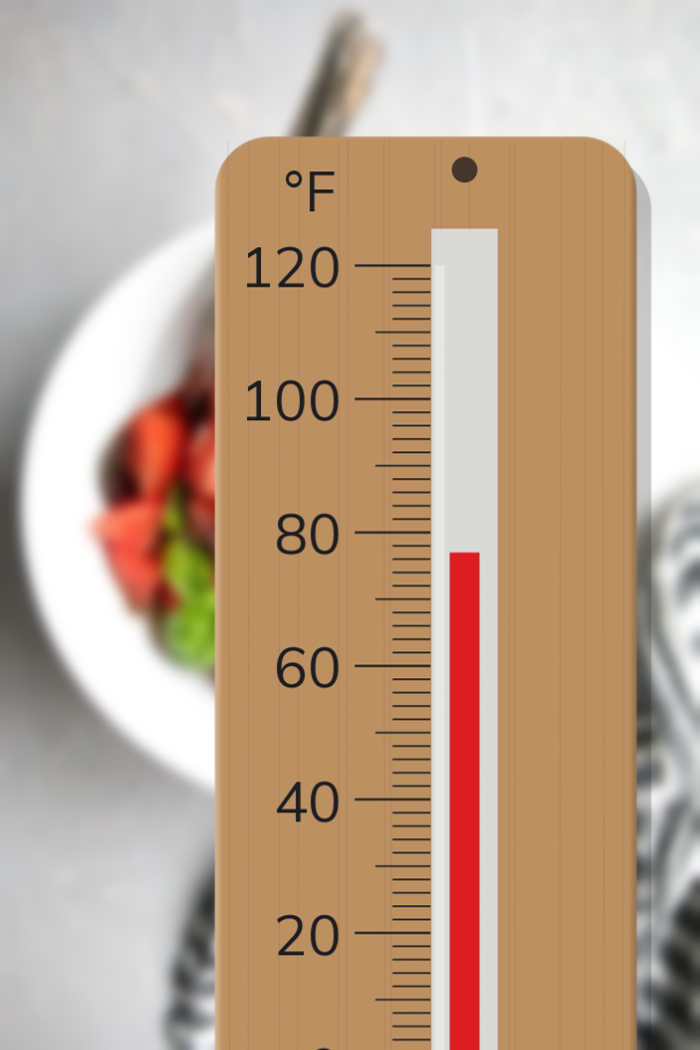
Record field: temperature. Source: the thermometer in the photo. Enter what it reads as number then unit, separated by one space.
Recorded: 77 °F
